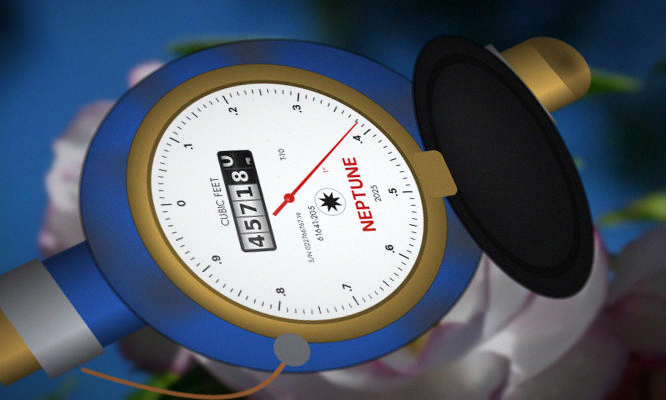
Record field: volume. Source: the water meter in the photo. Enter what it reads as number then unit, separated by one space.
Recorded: 457180.38 ft³
